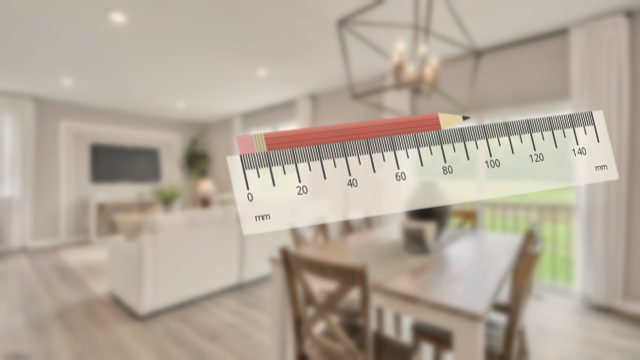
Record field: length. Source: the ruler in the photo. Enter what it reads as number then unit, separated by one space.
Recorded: 95 mm
